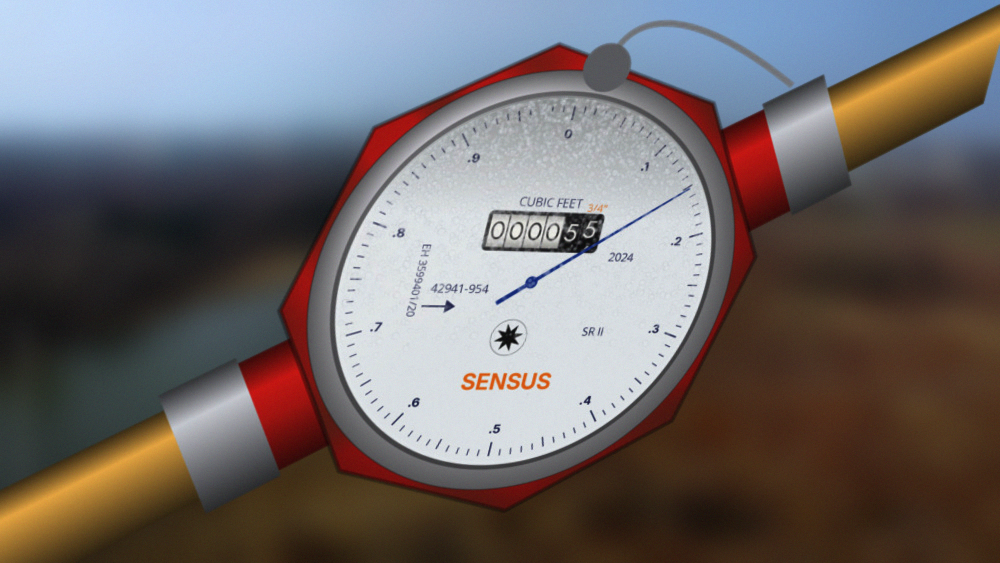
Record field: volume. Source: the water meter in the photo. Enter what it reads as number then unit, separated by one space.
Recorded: 55.15 ft³
